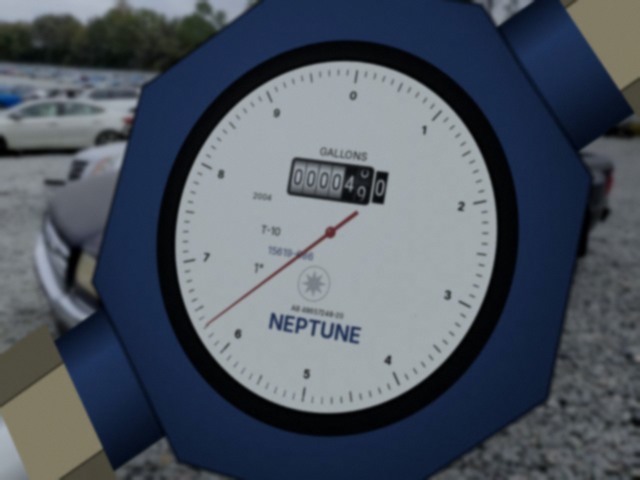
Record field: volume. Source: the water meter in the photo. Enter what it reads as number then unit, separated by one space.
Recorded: 486.3 gal
